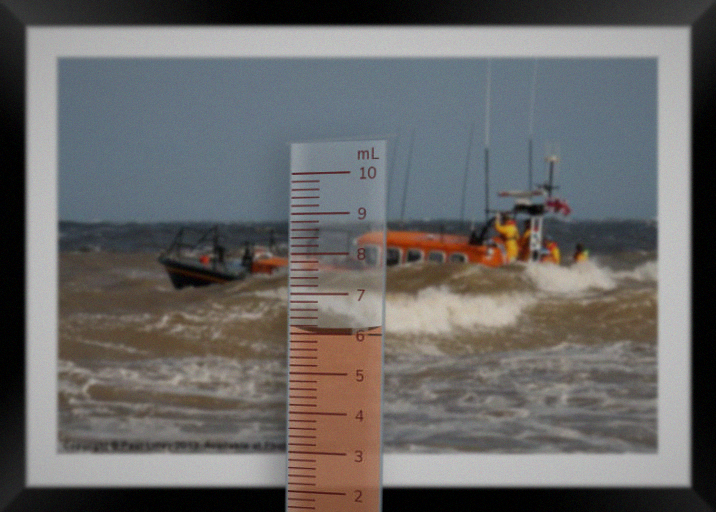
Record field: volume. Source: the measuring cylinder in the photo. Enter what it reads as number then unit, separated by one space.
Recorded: 6 mL
